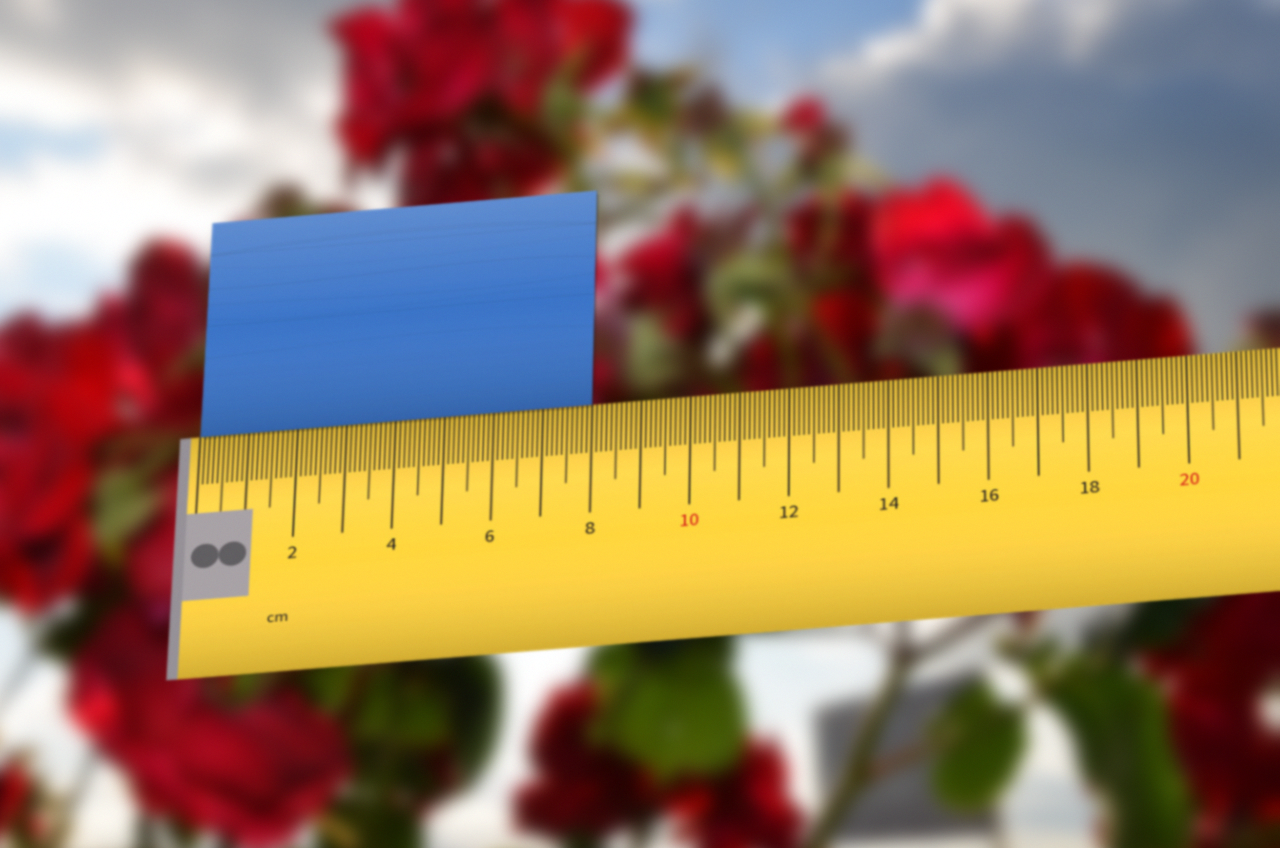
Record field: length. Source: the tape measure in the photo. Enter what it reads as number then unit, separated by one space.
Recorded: 8 cm
